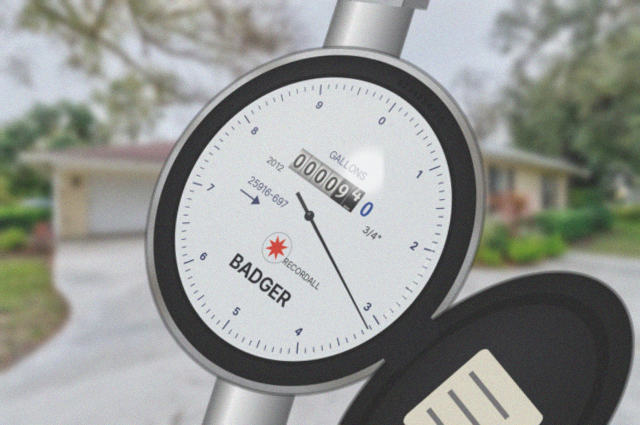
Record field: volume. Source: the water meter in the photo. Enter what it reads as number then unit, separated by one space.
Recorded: 943.1 gal
